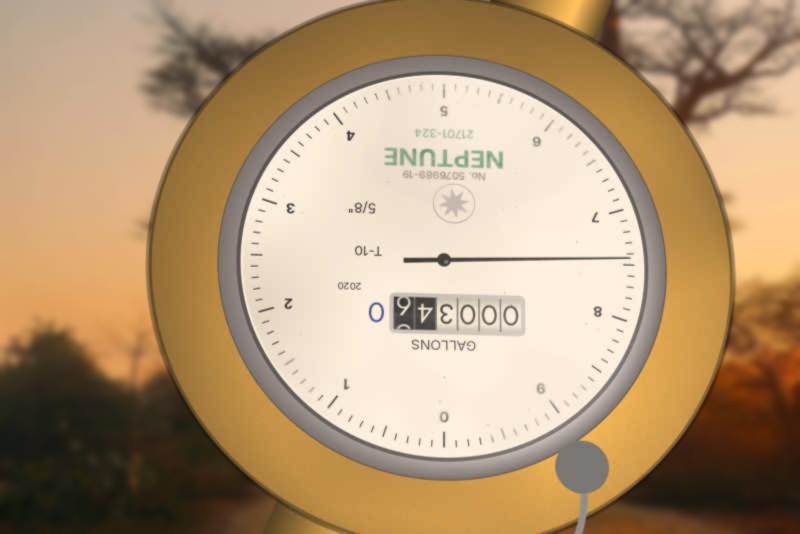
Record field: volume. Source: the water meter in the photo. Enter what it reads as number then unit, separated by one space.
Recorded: 3457.4 gal
